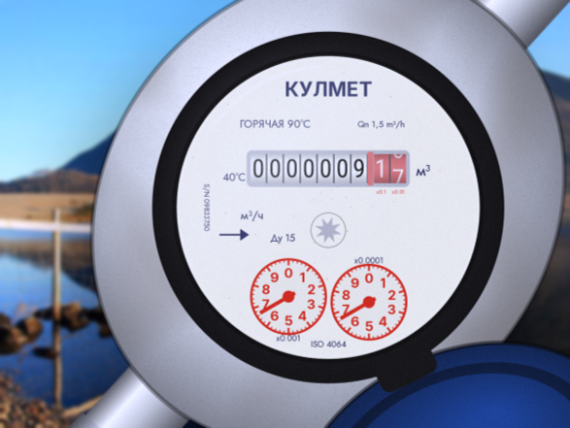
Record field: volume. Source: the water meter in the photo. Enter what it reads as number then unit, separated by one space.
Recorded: 9.1666 m³
